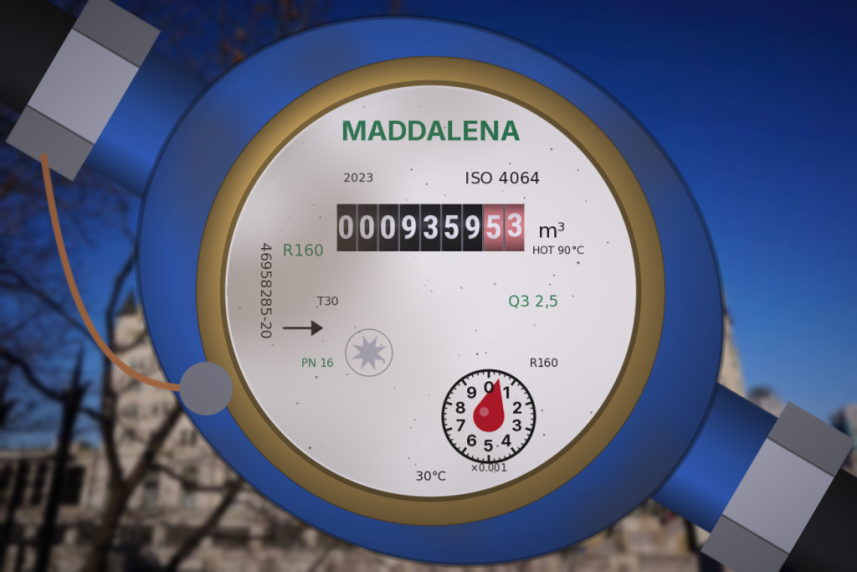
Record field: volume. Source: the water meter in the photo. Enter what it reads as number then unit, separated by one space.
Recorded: 9359.530 m³
